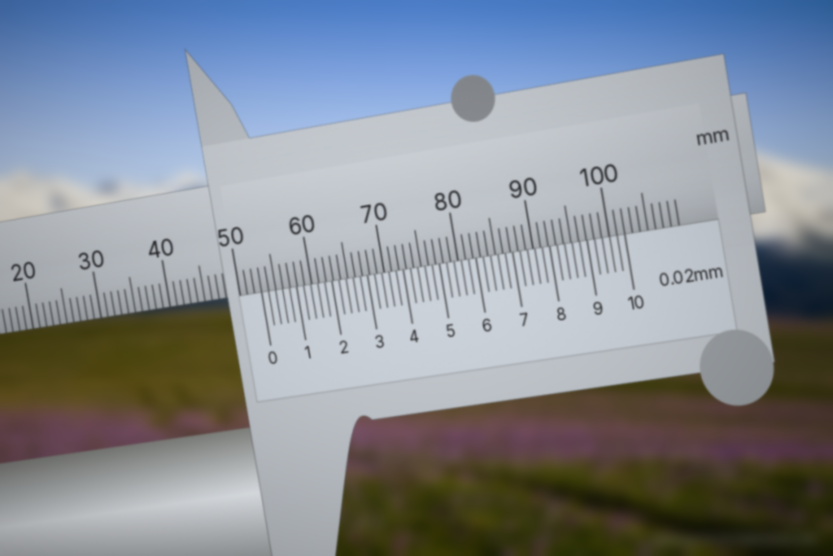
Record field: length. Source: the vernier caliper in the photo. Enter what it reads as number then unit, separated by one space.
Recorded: 53.0 mm
